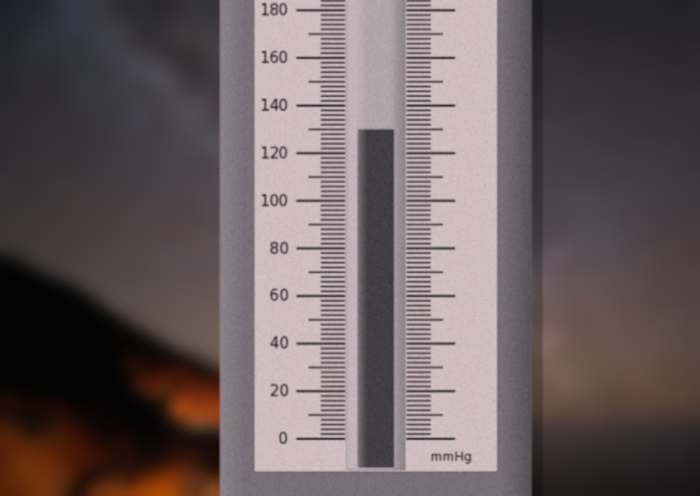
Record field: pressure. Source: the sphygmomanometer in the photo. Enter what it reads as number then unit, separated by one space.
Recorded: 130 mmHg
